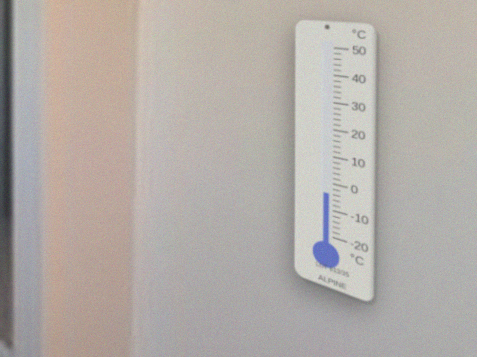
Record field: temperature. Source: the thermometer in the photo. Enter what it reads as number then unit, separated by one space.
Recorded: -4 °C
